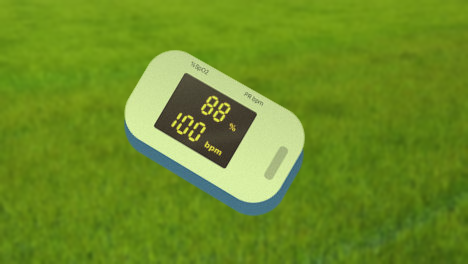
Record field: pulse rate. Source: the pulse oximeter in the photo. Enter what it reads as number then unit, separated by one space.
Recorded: 100 bpm
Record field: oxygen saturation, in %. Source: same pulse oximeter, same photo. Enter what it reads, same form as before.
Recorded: 88 %
